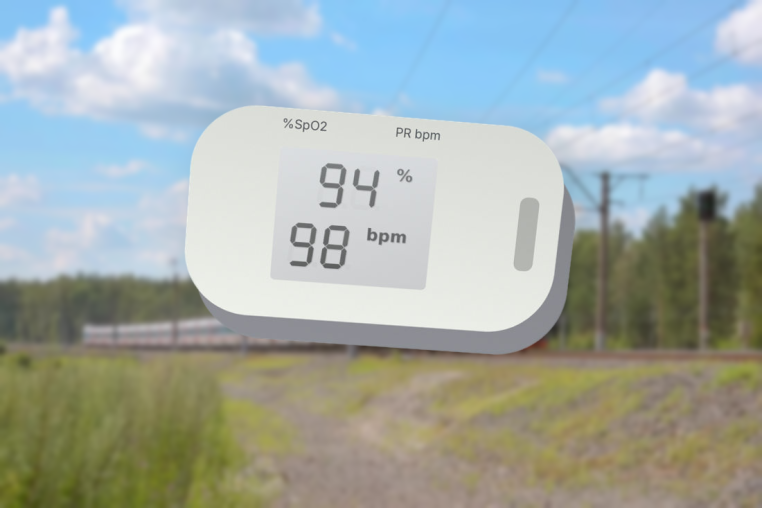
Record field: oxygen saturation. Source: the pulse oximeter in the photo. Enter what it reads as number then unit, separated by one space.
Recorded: 94 %
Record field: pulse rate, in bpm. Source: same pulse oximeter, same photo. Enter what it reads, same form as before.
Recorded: 98 bpm
